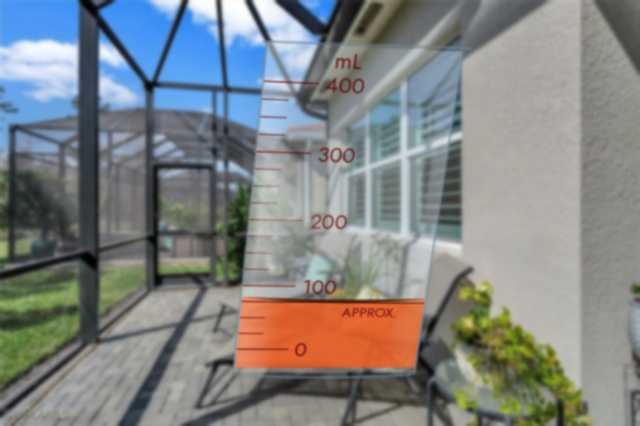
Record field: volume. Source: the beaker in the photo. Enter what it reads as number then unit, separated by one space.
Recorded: 75 mL
